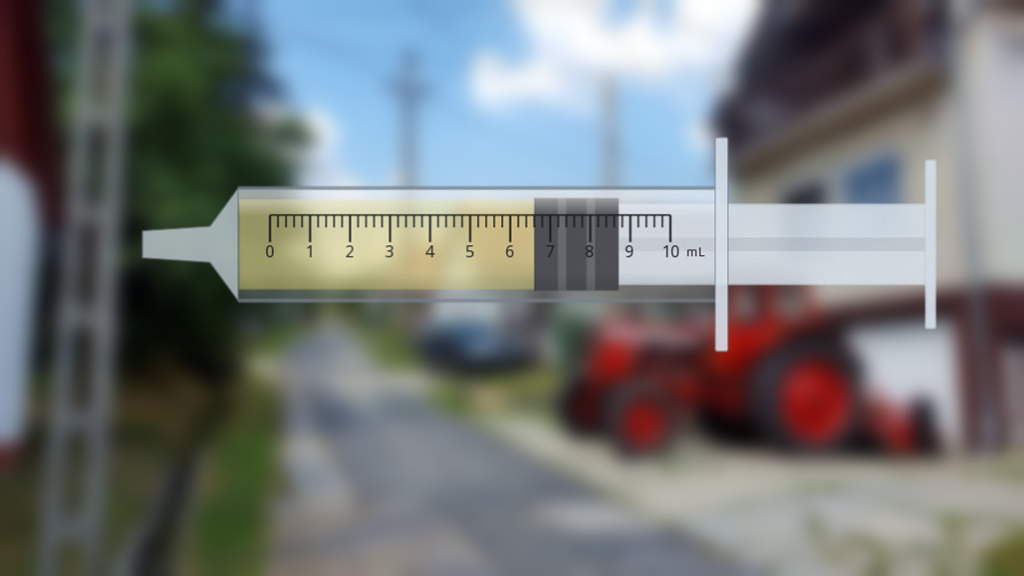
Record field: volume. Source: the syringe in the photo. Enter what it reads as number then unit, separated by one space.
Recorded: 6.6 mL
